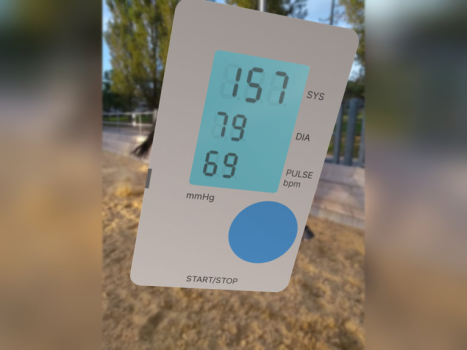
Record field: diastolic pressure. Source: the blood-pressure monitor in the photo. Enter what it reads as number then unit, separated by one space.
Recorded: 79 mmHg
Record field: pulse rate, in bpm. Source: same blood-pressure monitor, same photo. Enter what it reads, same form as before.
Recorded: 69 bpm
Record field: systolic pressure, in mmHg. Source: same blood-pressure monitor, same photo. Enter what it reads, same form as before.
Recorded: 157 mmHg
